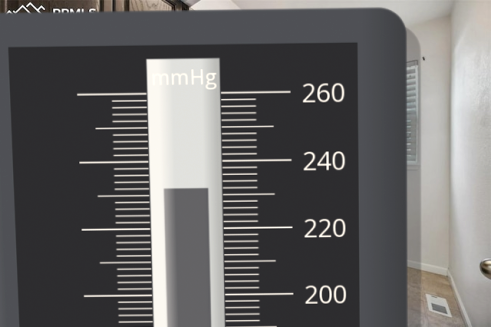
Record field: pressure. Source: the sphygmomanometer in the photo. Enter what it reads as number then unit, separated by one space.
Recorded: 232 mmHg
